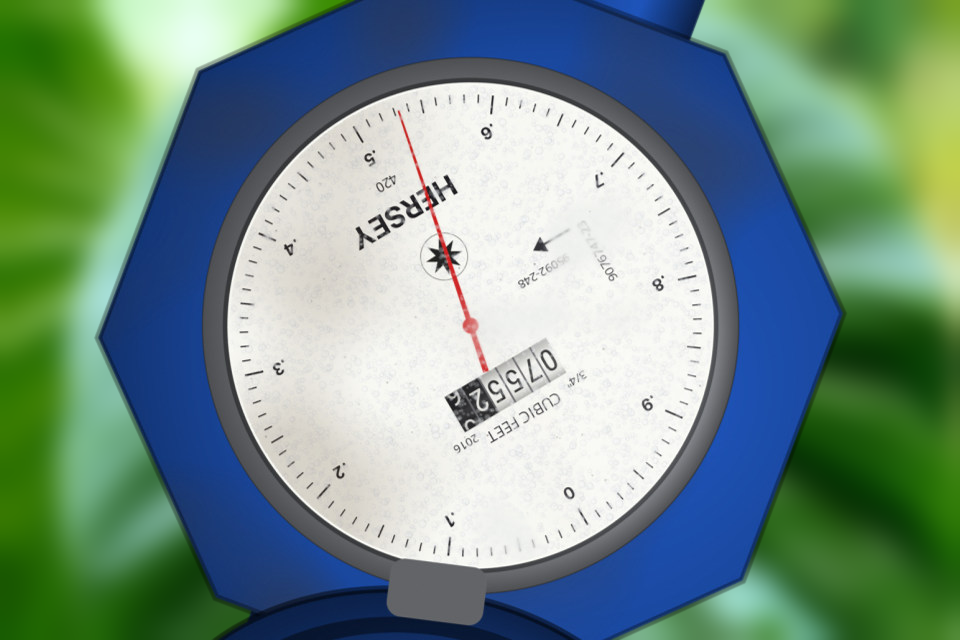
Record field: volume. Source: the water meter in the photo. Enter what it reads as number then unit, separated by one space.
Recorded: 75525.53 ft³
